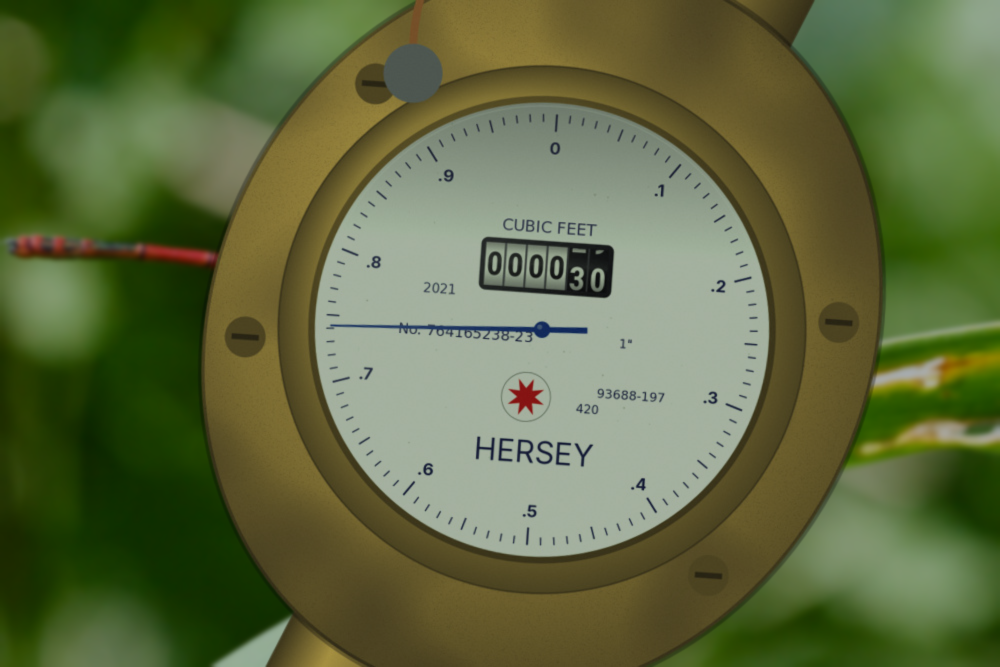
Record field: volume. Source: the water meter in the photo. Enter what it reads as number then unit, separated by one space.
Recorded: 29.74 ft³
